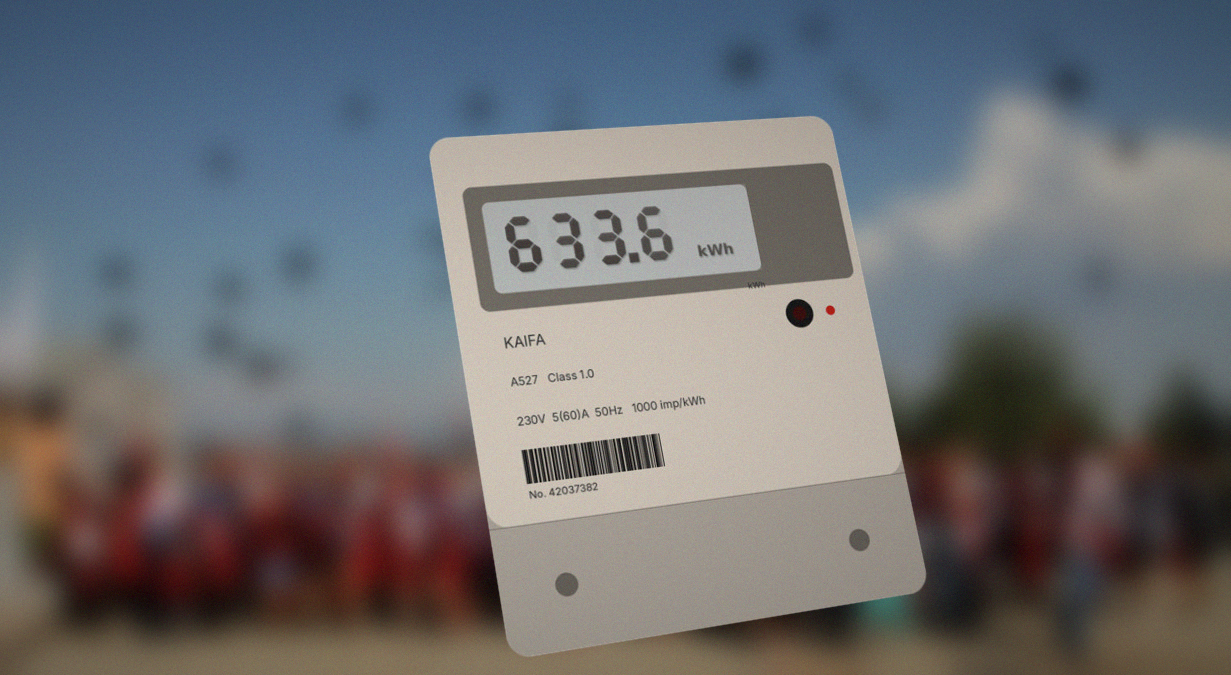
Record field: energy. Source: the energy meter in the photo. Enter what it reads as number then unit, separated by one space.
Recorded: 633.6 kWh
